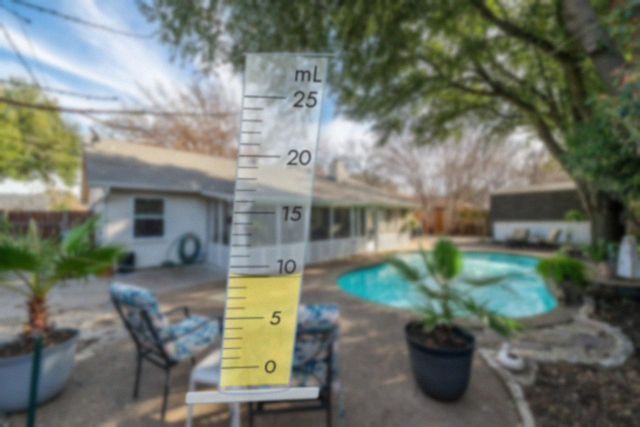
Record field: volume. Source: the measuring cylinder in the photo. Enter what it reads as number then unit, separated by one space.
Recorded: 9 mL
